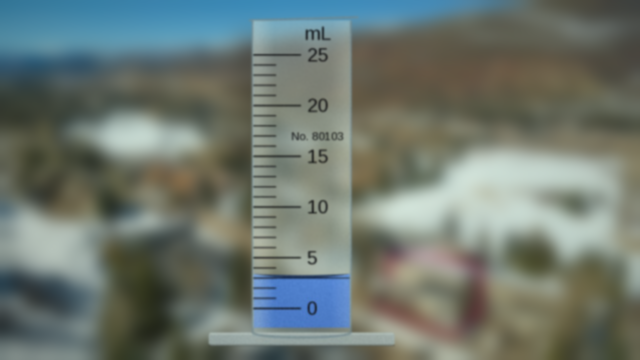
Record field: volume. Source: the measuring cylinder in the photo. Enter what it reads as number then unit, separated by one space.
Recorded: 3 mL
